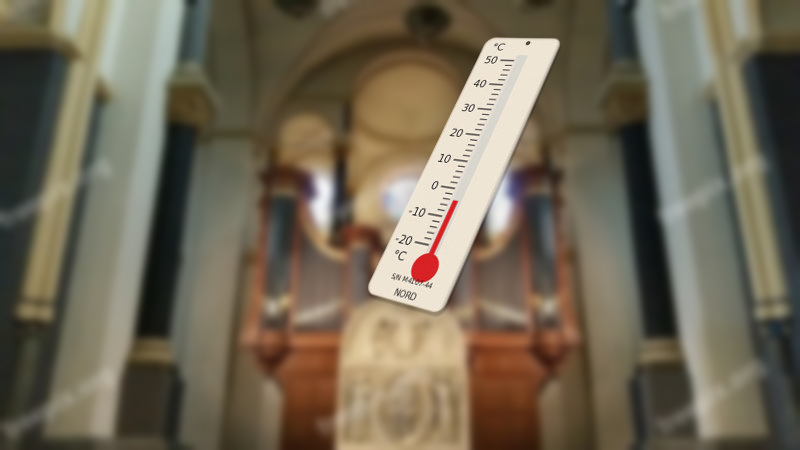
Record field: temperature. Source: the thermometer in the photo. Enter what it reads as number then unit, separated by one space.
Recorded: -4 °C
